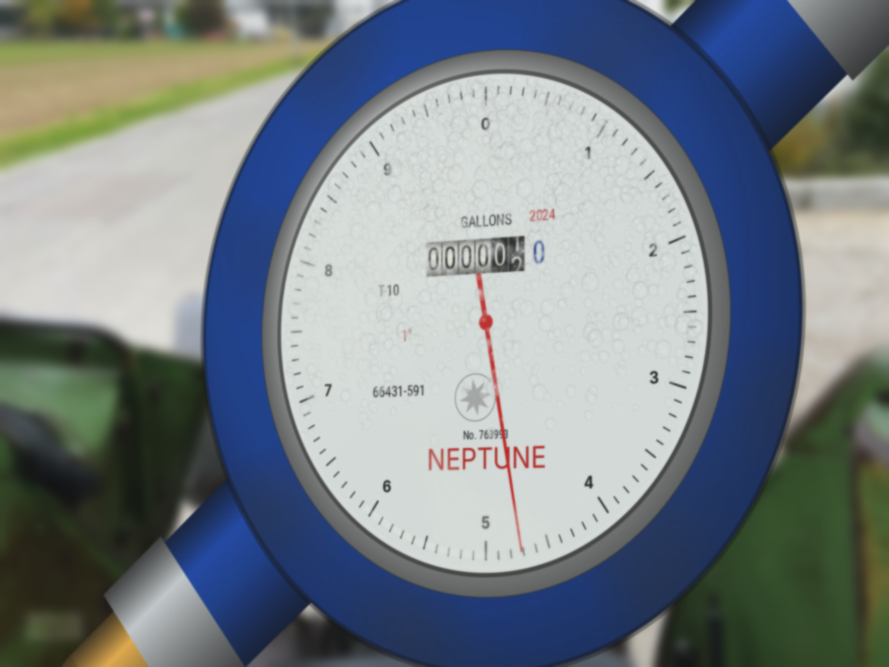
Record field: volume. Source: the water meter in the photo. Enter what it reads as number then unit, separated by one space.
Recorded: 14.7 gal
